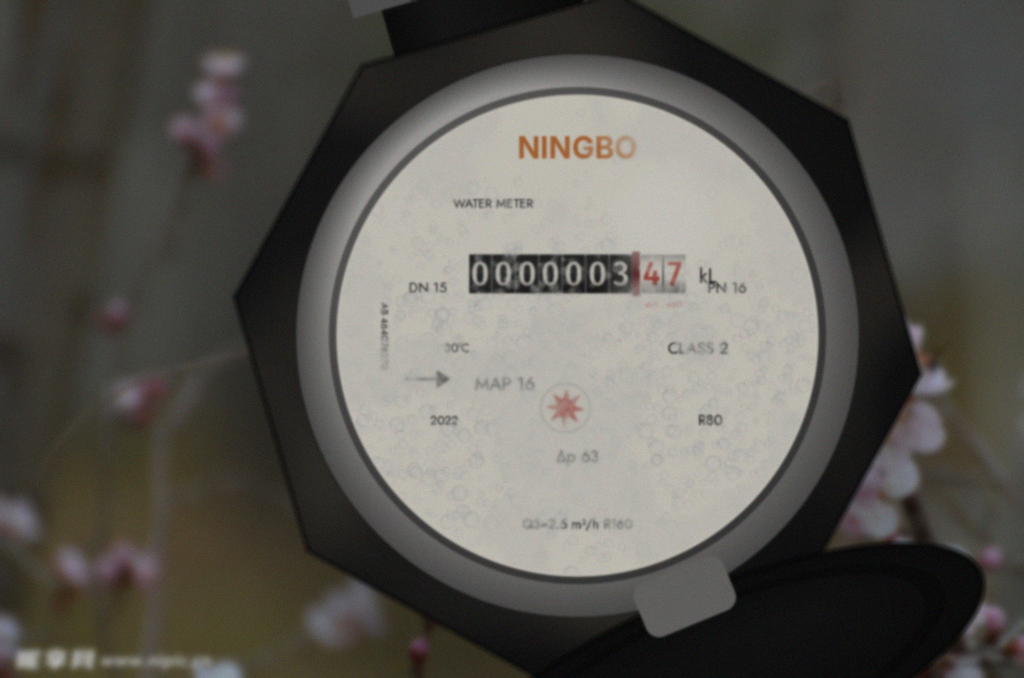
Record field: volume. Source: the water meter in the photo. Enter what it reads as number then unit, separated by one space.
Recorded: 3.47 kL
